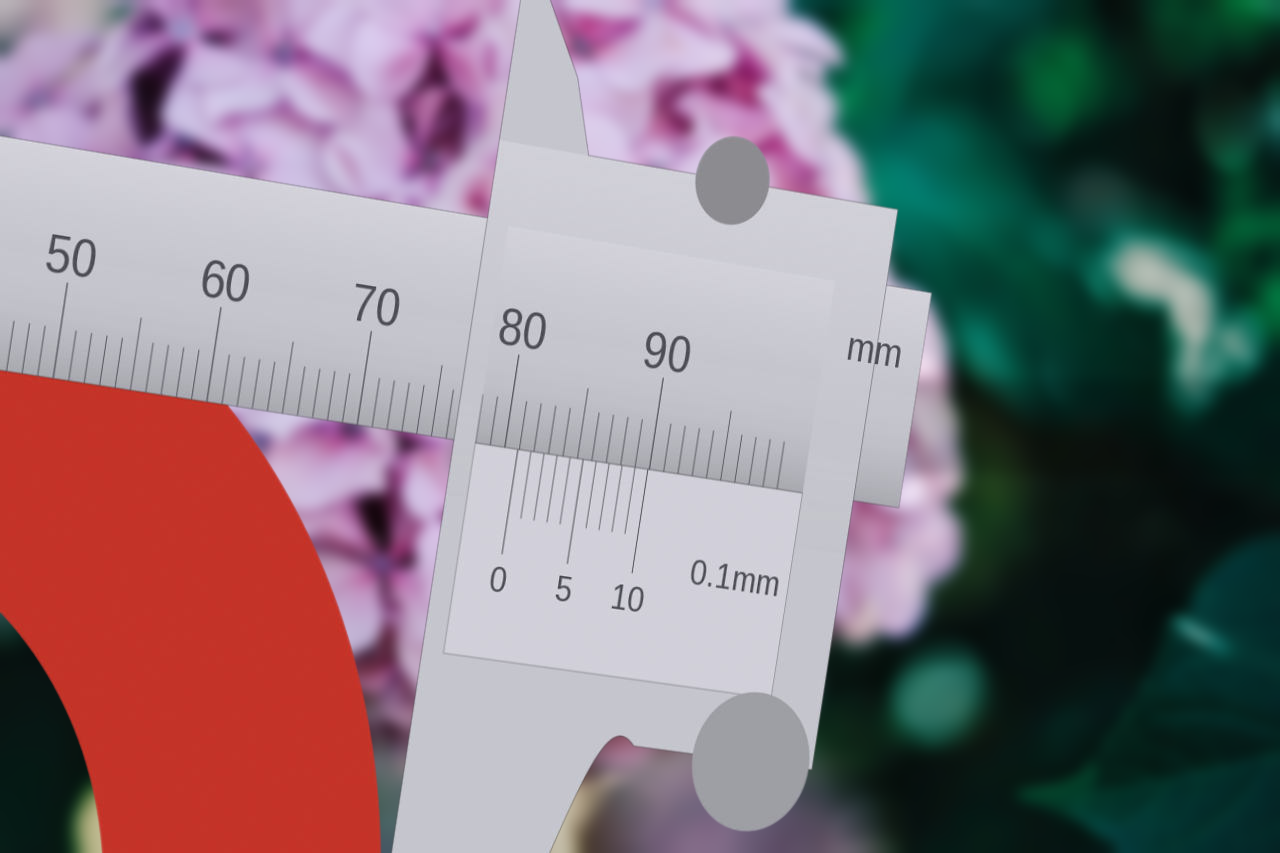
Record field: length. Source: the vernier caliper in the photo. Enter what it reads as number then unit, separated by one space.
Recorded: 80.9 mm
